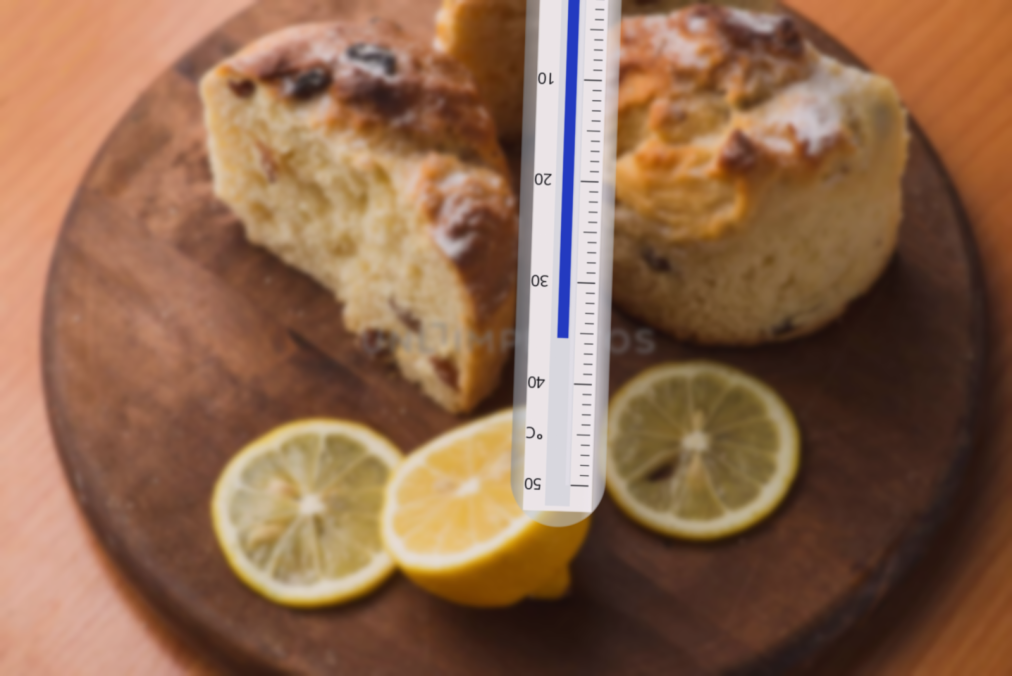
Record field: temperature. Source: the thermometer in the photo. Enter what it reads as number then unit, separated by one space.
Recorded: 35.5 °C
